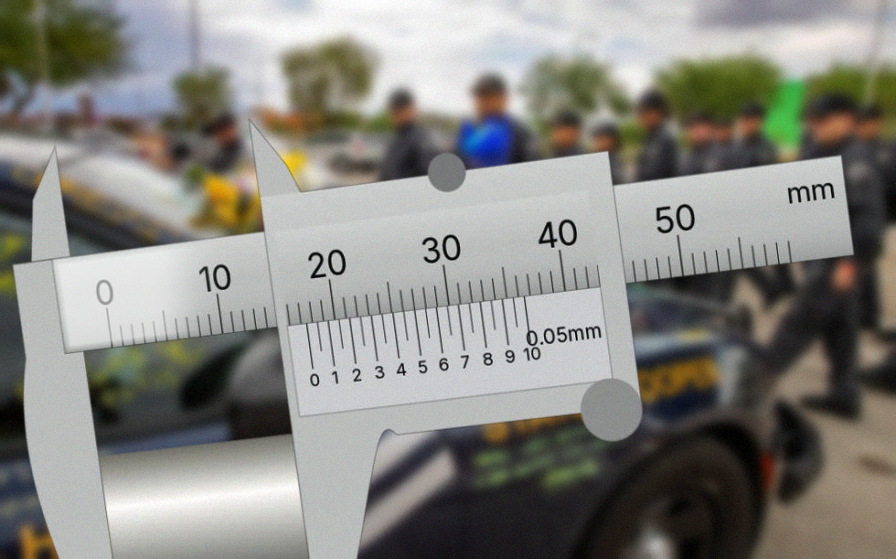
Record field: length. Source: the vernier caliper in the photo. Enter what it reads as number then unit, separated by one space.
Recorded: 17.5 mm
